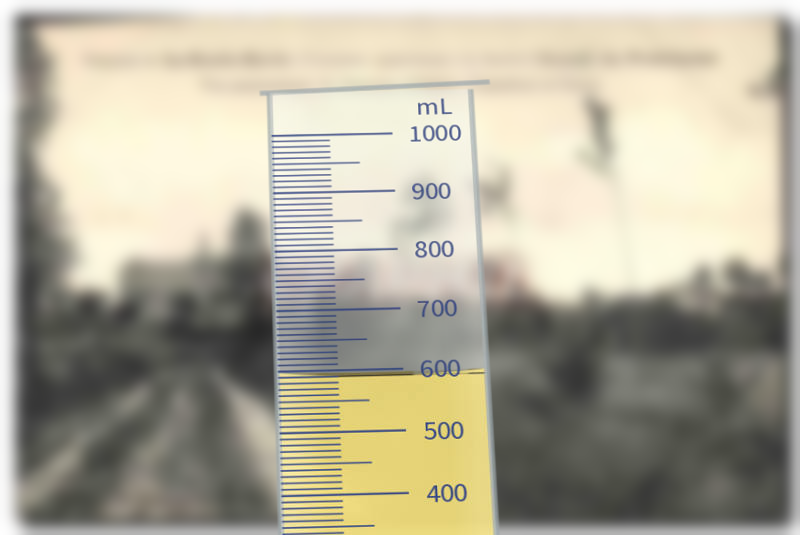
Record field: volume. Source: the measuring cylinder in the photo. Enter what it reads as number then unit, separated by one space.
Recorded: 590 mL
